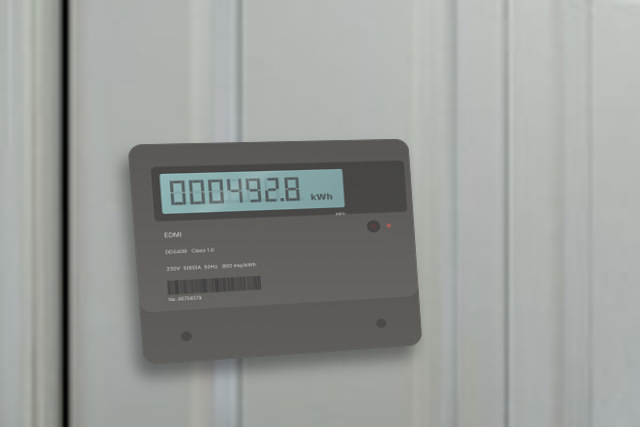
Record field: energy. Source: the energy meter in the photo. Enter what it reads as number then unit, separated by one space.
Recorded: 492.8 kWh
